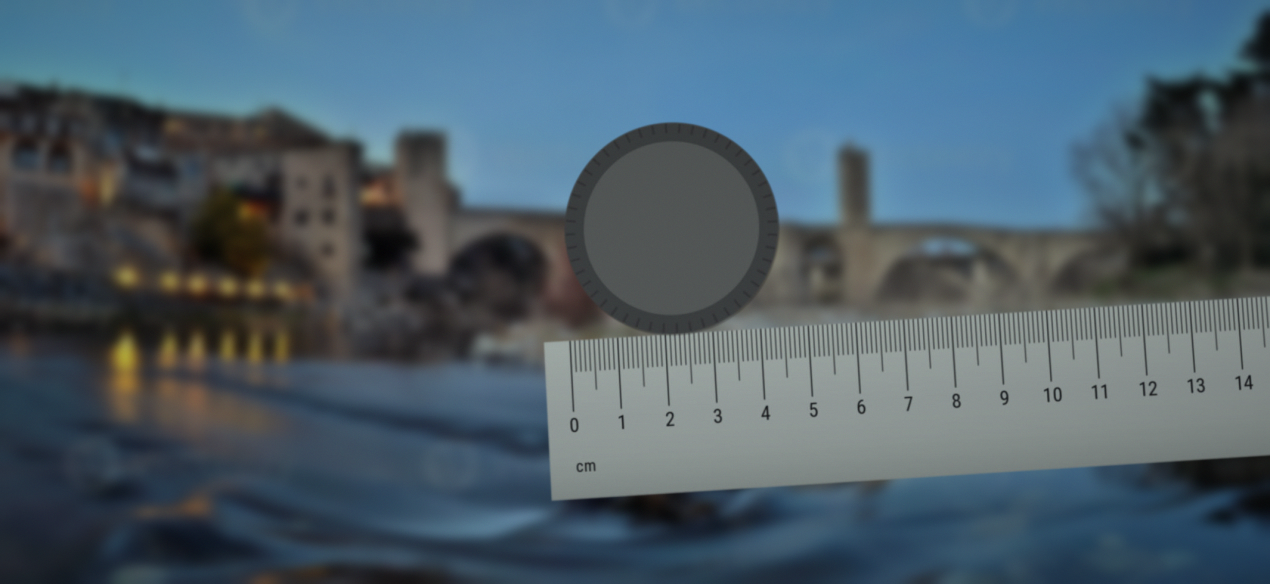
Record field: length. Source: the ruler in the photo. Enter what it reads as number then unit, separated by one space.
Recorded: 4.5 cm
